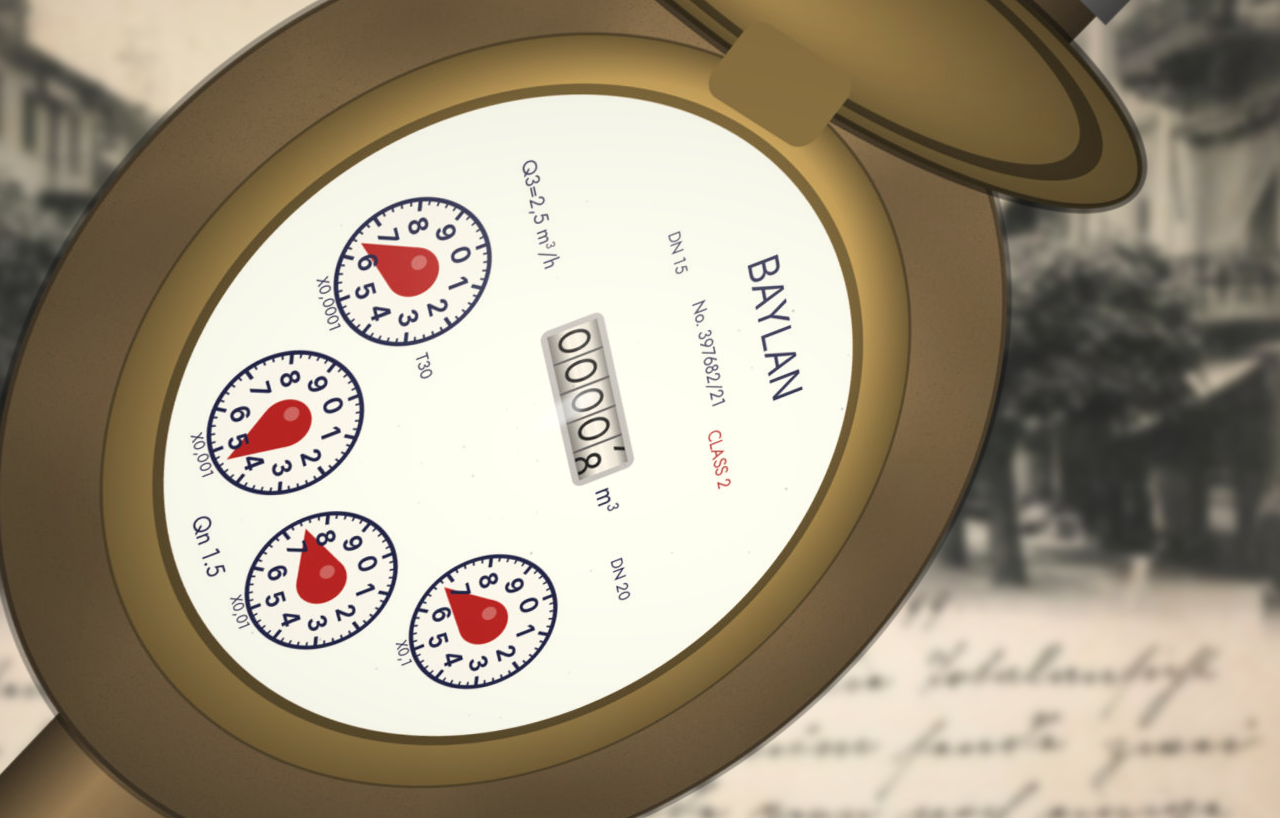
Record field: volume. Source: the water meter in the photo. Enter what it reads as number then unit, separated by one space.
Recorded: 7.6746 m³
